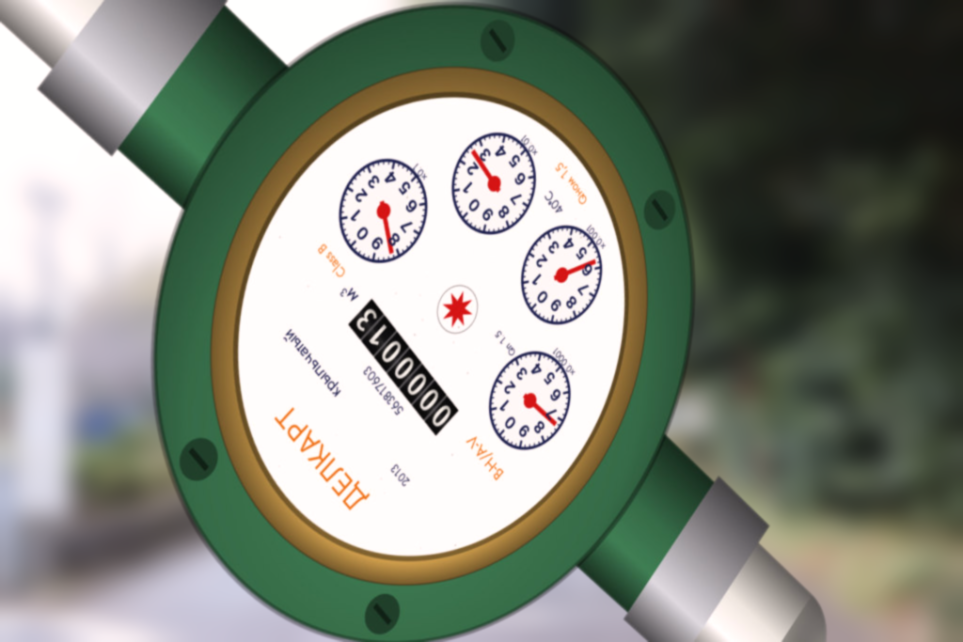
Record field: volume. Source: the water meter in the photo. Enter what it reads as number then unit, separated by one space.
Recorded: 13.8257 m³
